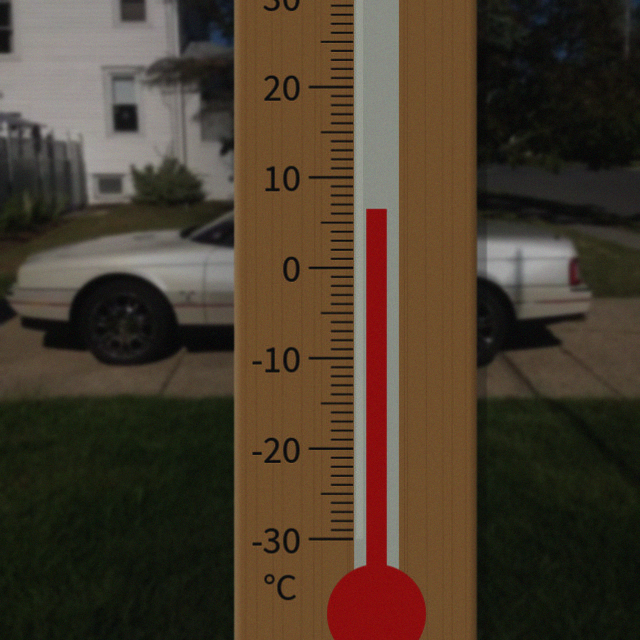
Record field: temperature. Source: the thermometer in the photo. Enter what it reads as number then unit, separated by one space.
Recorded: 6.5 °C
